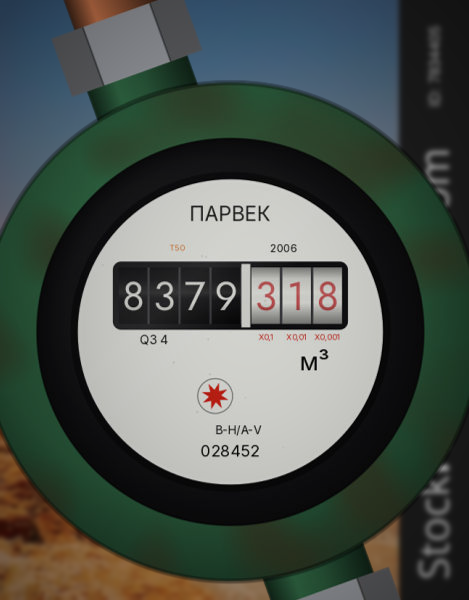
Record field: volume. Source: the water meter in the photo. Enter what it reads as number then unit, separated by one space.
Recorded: 8379.318 m³
